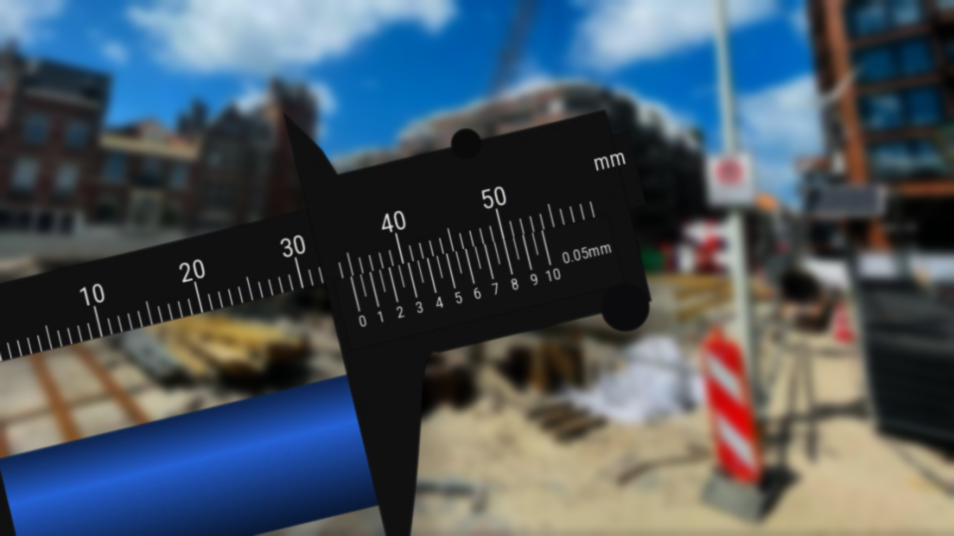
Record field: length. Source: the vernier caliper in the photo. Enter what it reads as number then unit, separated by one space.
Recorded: 34.8 mm
